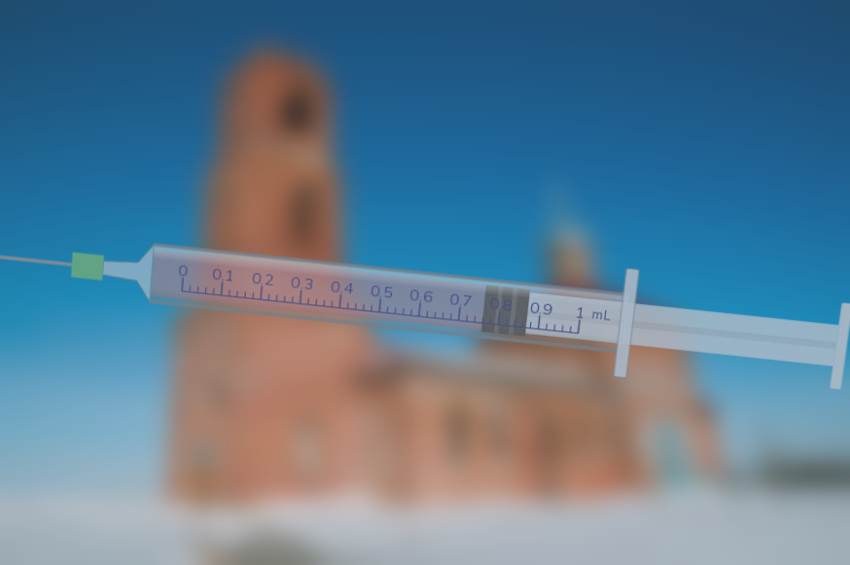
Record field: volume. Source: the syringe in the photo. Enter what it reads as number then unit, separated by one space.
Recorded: 0.76 mL
